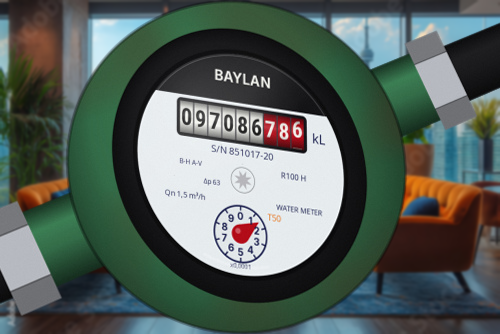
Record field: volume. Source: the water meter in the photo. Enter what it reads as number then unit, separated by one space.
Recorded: 97086.7861 kL
